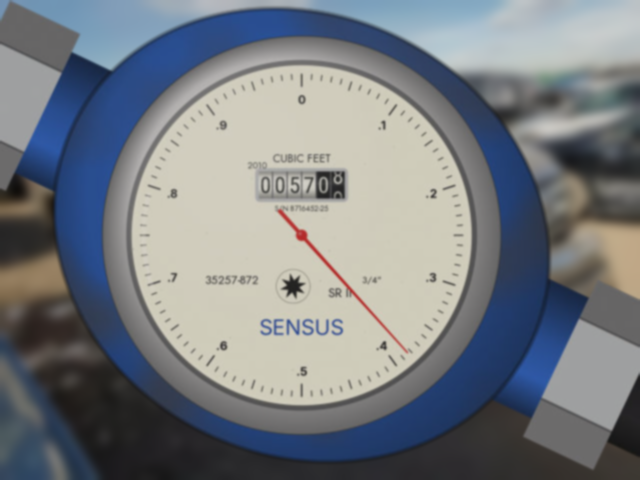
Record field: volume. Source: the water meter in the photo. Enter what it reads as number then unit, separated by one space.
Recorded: 5708.38 ft³
